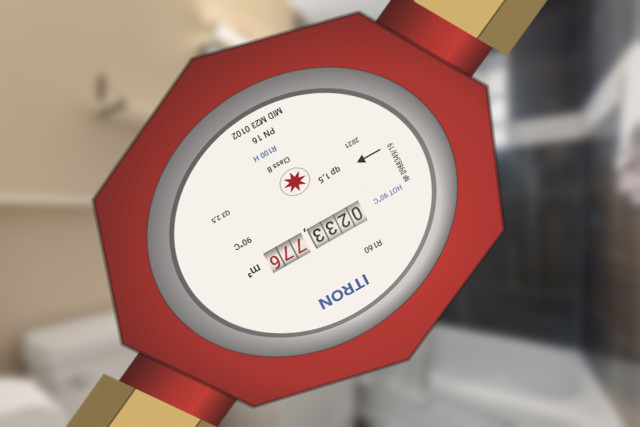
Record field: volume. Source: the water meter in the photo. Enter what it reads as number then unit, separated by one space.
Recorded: 233.776 m³
